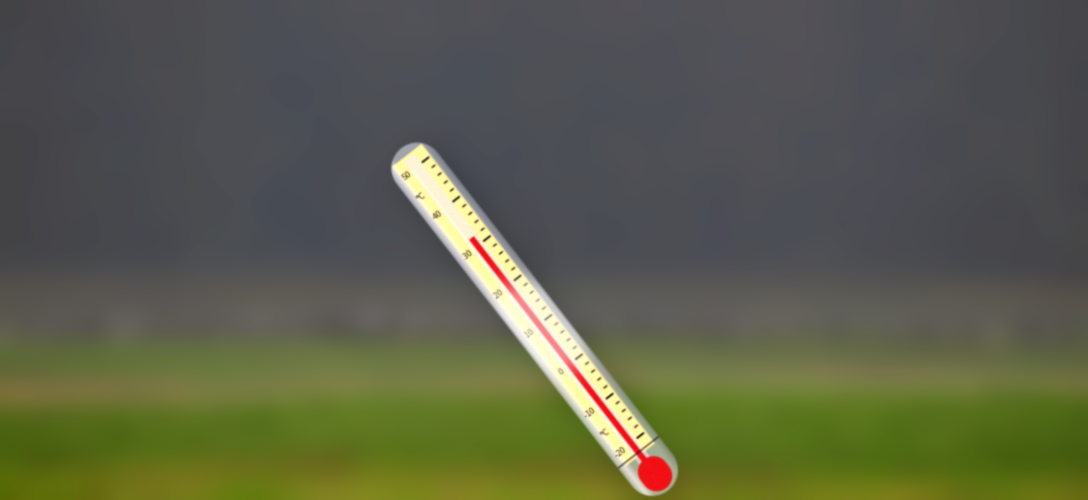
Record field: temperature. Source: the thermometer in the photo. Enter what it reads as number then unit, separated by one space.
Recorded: 32 °C
